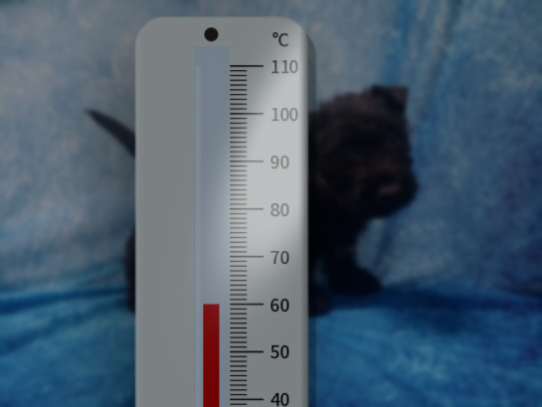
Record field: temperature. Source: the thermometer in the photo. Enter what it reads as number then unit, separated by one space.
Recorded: 60 °C
